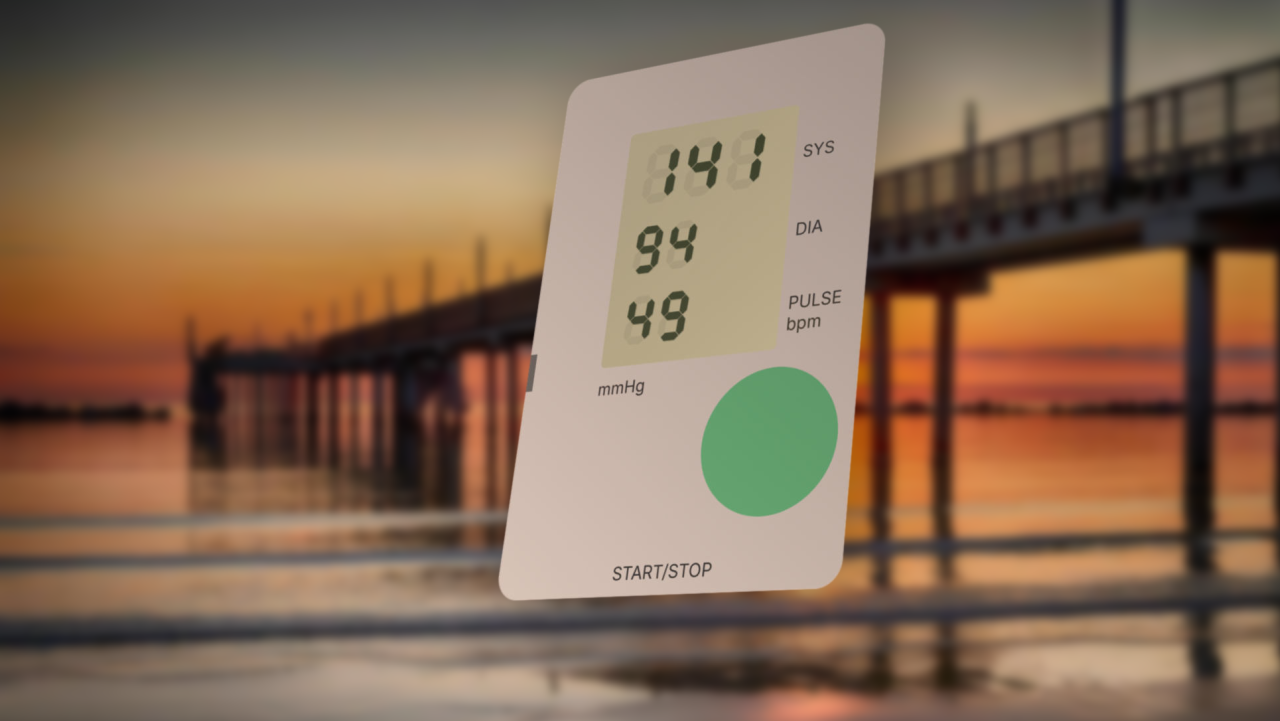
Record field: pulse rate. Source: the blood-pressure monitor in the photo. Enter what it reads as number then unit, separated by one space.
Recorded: 49 bpm
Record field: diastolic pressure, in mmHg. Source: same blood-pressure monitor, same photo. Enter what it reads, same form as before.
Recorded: 94 mmHg
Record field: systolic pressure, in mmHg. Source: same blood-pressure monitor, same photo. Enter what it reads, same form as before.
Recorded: 141 mmHg
